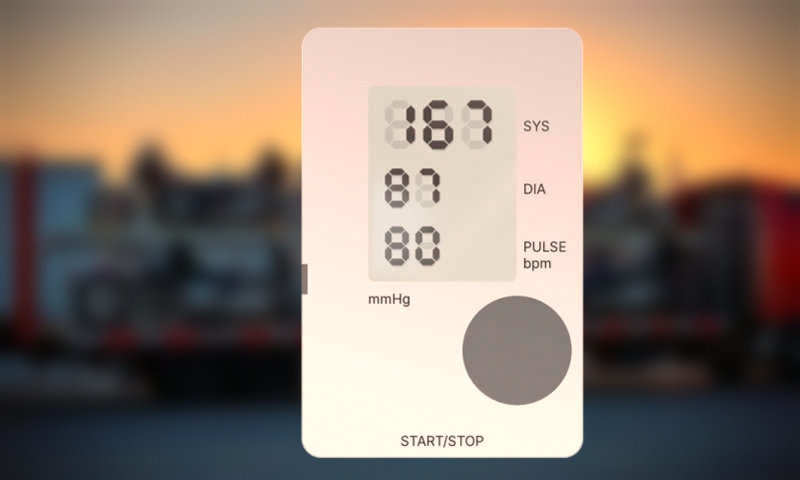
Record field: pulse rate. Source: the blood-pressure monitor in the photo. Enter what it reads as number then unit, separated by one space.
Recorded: 80 bpm
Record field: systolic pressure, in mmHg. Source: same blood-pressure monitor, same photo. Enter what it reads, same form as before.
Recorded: 167 mmHg
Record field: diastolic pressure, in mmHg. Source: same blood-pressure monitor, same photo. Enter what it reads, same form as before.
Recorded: 87 mmHg
